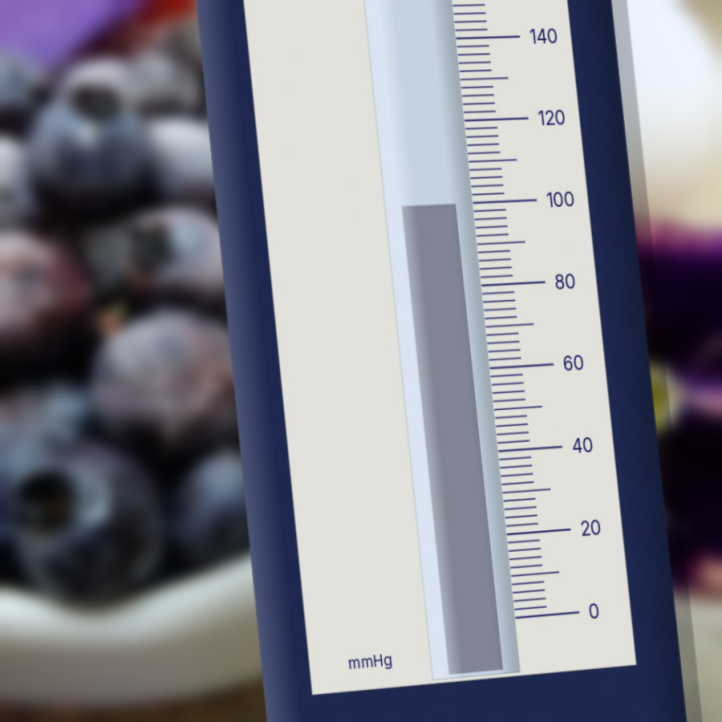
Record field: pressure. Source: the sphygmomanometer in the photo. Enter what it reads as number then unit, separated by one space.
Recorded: 100 mmHg
